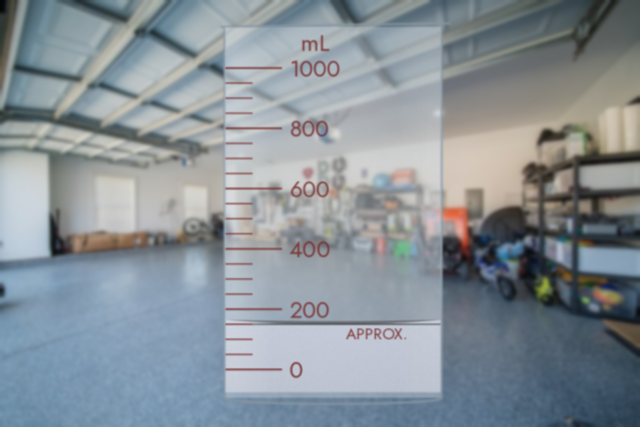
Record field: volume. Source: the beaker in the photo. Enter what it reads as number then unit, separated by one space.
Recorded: 150 mL
